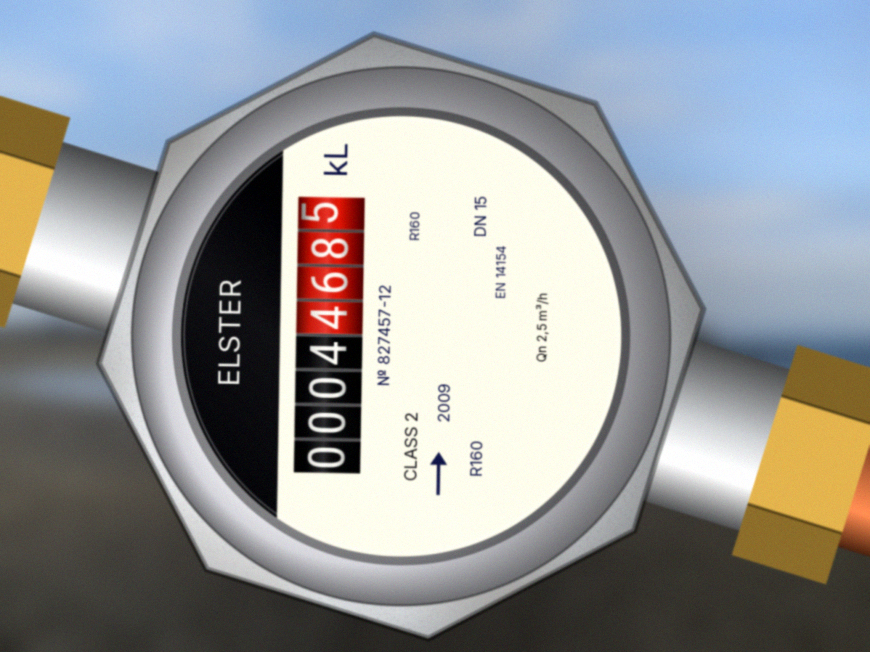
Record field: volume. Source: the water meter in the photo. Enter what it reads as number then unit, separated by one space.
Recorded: 4.4685 kL
